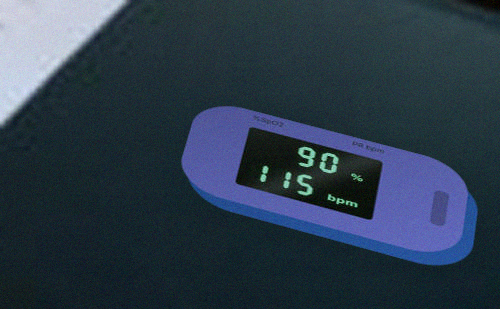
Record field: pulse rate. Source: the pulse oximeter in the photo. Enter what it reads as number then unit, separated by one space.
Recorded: 115 bpm
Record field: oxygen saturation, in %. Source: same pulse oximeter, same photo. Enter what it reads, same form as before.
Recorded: 90 %
